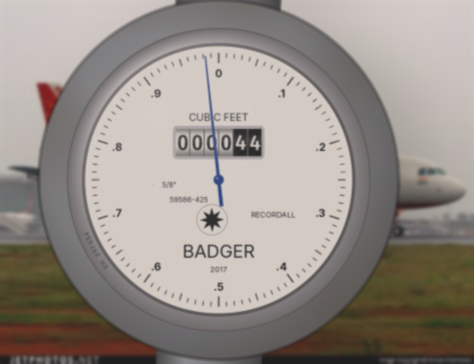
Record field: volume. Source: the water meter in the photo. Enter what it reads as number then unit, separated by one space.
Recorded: 43.98 ft³
